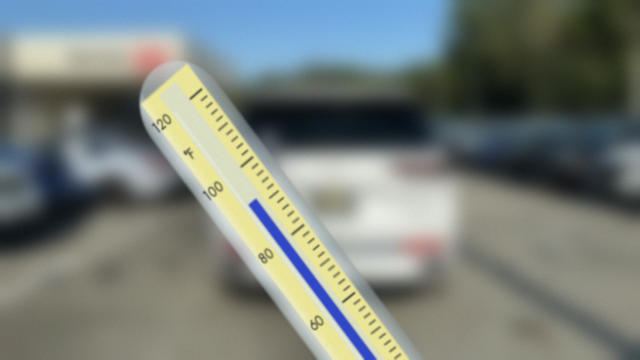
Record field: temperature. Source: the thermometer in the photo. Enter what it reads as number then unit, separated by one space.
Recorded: 92 °F
